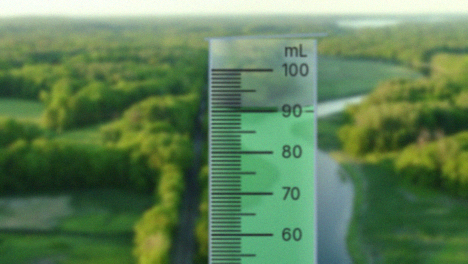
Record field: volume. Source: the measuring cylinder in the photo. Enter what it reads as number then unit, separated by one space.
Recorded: 90 mL
